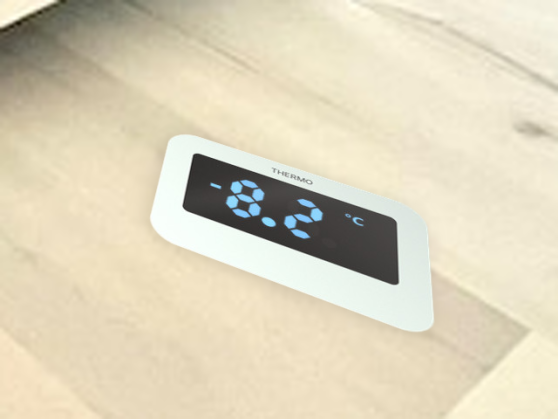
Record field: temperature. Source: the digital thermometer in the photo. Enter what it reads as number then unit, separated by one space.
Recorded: -8.2 °C
